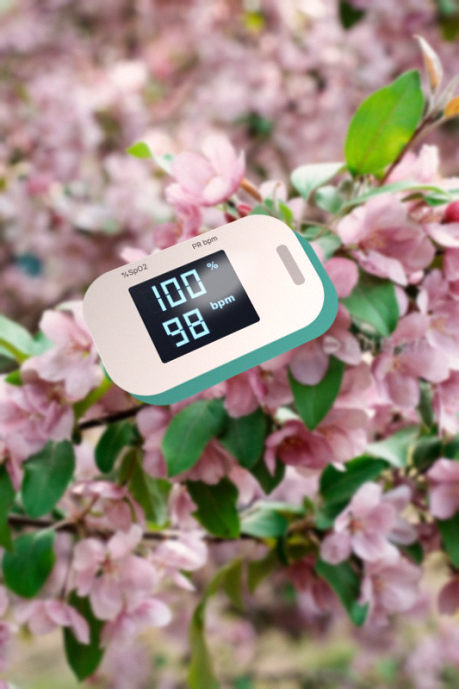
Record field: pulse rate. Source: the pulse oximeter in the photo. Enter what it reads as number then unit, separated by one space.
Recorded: 98 bpm
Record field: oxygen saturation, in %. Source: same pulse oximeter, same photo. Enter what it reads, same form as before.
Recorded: 100 %
